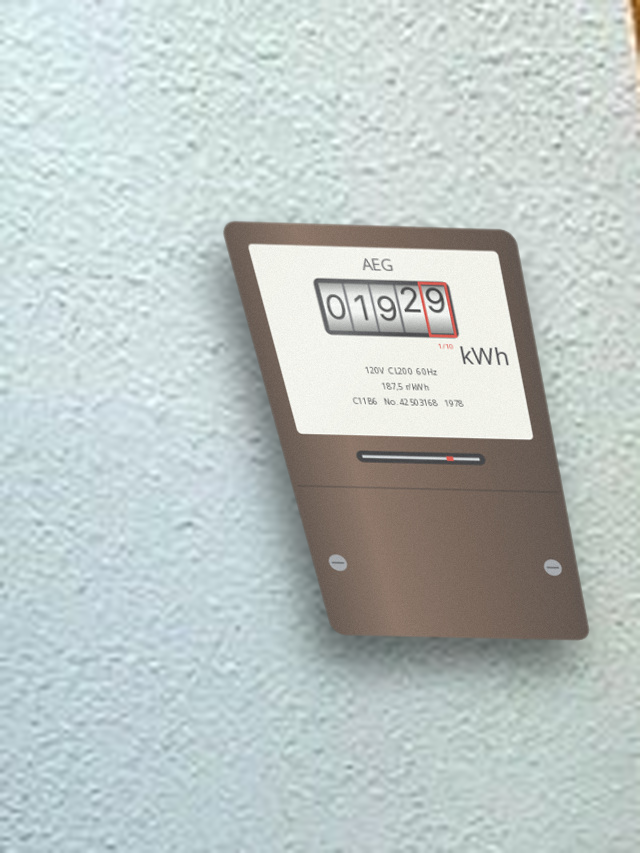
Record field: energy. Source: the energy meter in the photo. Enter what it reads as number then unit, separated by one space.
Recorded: 192.9 kWh
